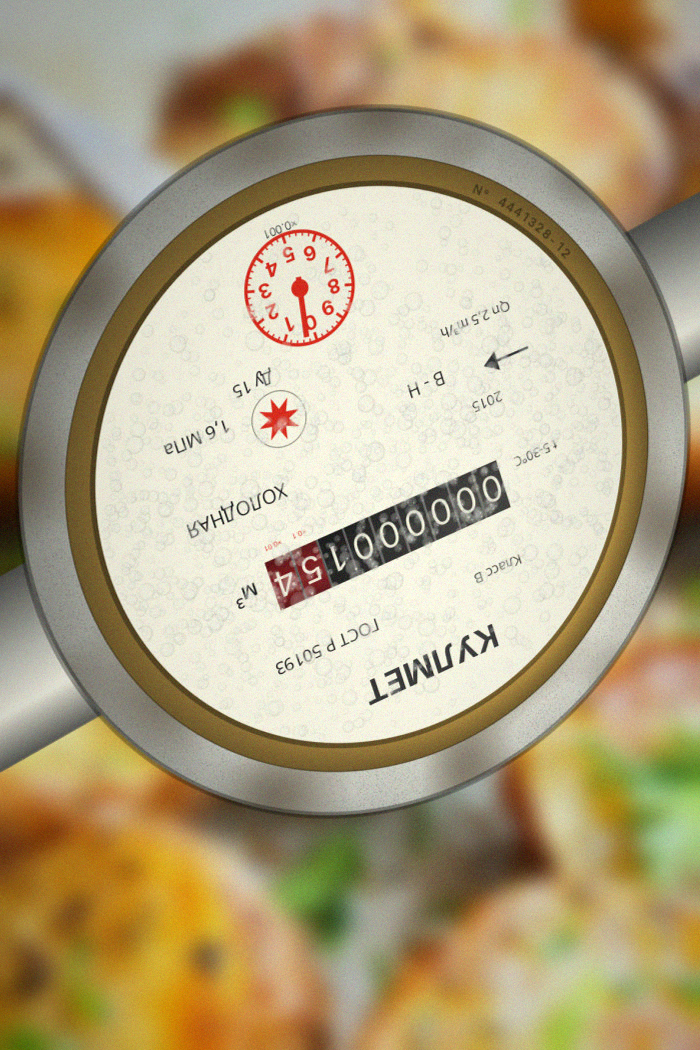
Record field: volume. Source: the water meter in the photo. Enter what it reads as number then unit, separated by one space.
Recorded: 1.540 m³
